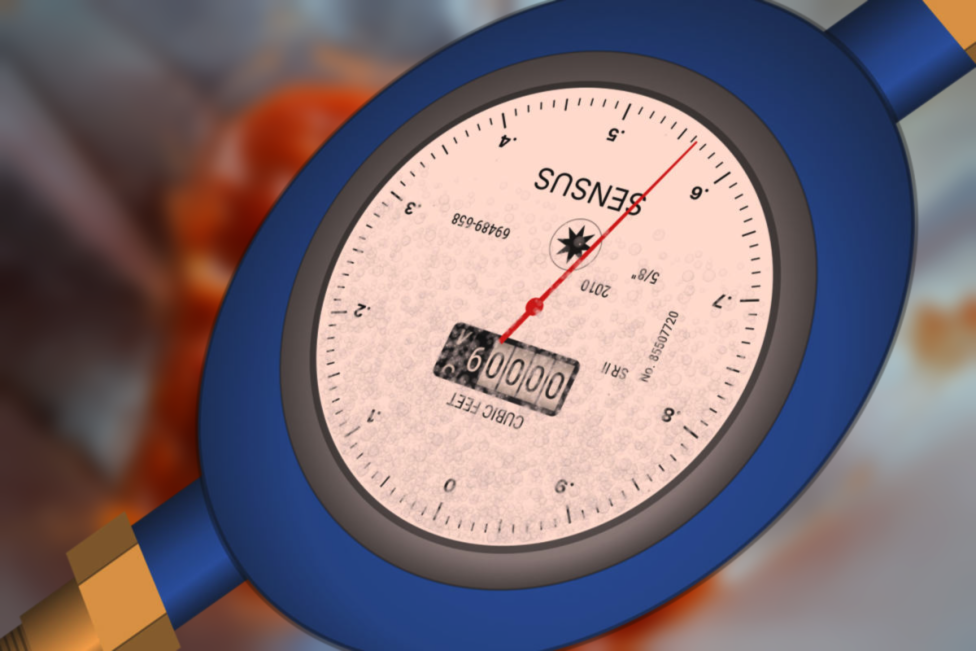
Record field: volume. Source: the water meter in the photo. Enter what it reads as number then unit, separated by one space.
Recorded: 93.56 ft³
